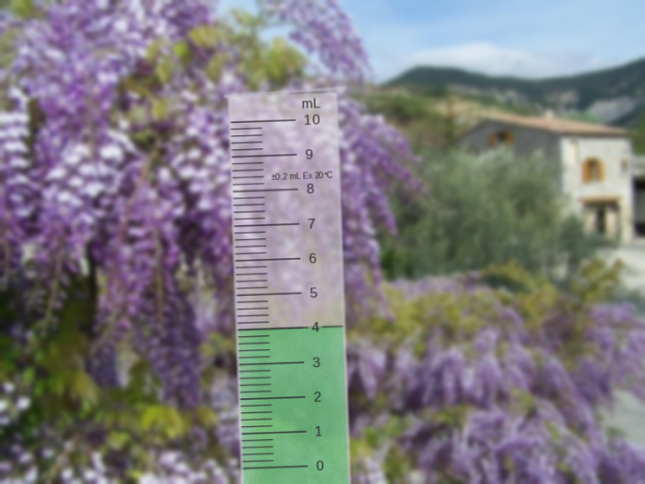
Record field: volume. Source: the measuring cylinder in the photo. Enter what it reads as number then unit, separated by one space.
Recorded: 4 mL
